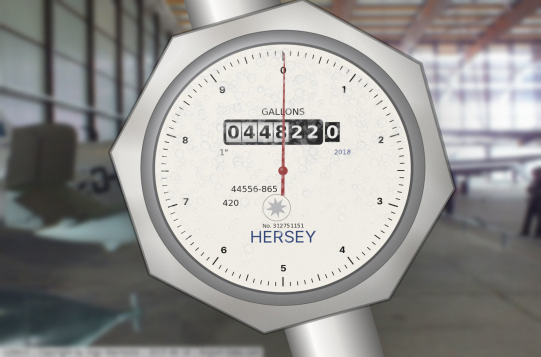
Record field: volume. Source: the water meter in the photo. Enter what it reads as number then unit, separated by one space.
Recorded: 448220.0 gal
